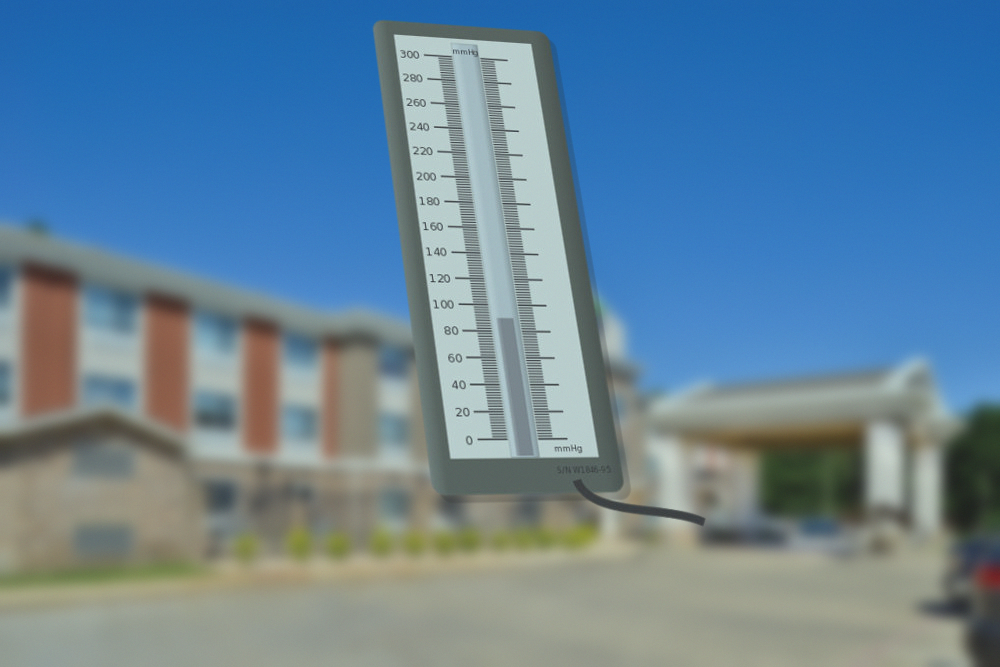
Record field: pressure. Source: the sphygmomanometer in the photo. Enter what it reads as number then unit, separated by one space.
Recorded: 90 mmHg
